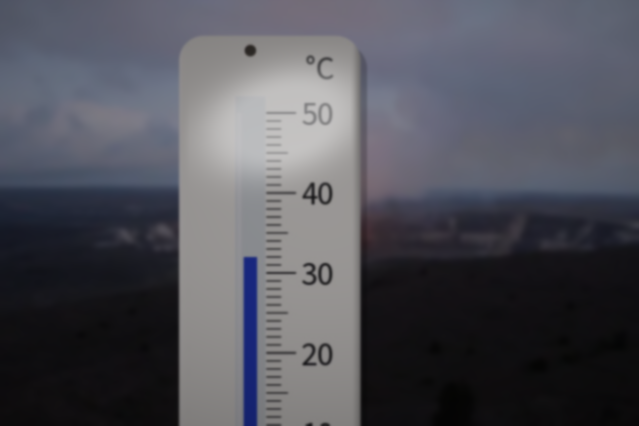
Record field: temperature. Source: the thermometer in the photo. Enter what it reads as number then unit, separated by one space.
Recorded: 32 °C
